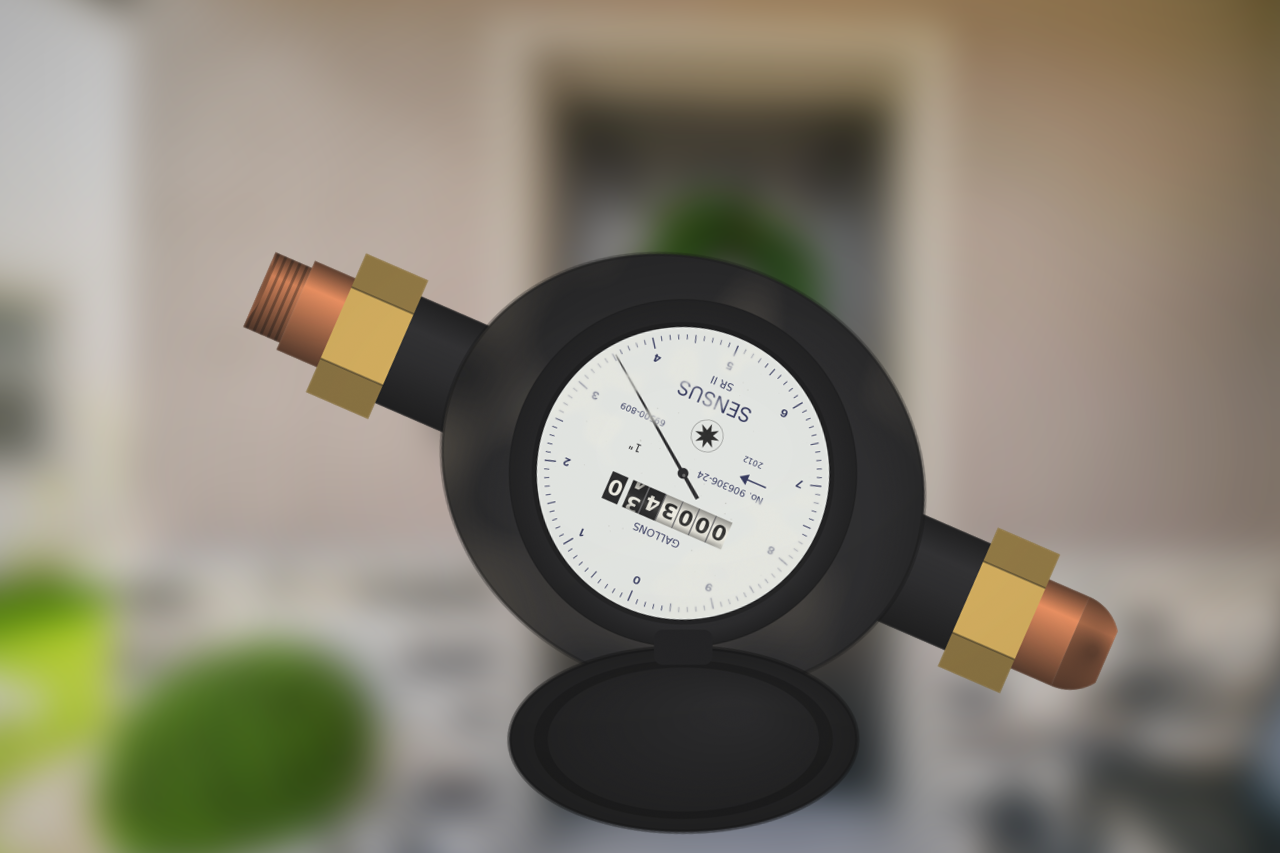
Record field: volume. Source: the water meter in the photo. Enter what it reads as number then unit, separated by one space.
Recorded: 3433.5 gal
